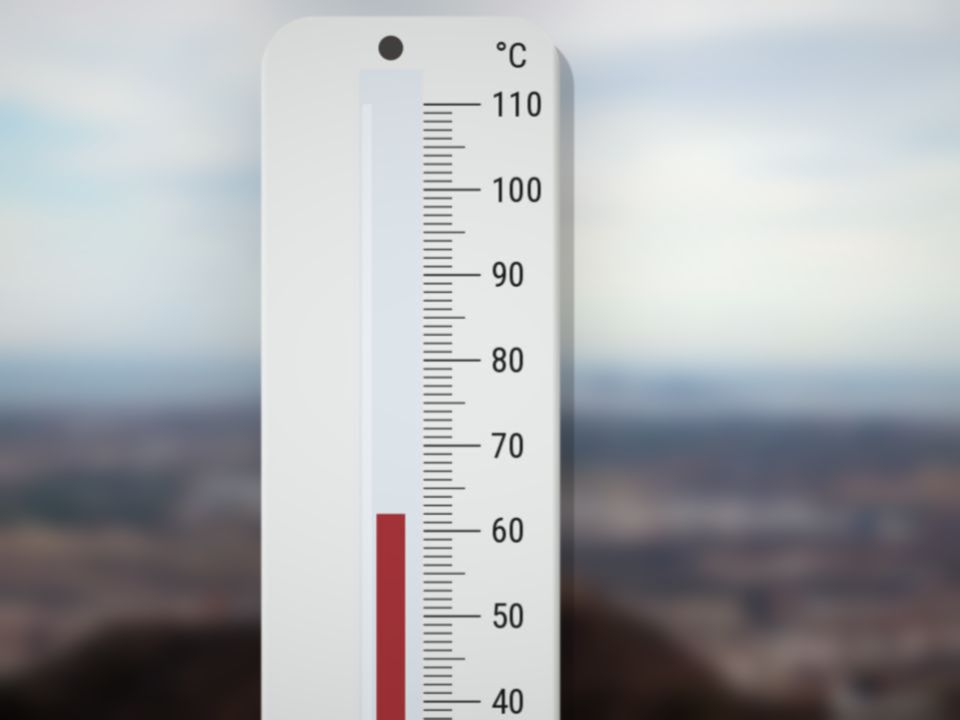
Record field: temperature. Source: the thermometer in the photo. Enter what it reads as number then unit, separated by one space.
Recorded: 62 °C
